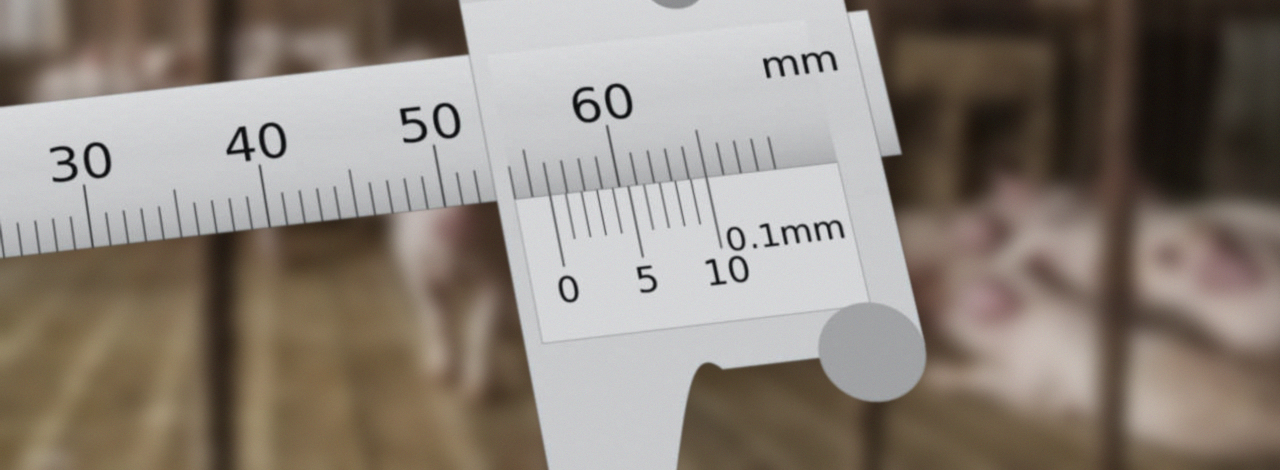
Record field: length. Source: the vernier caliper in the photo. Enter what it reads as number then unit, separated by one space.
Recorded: 56.0 mm
